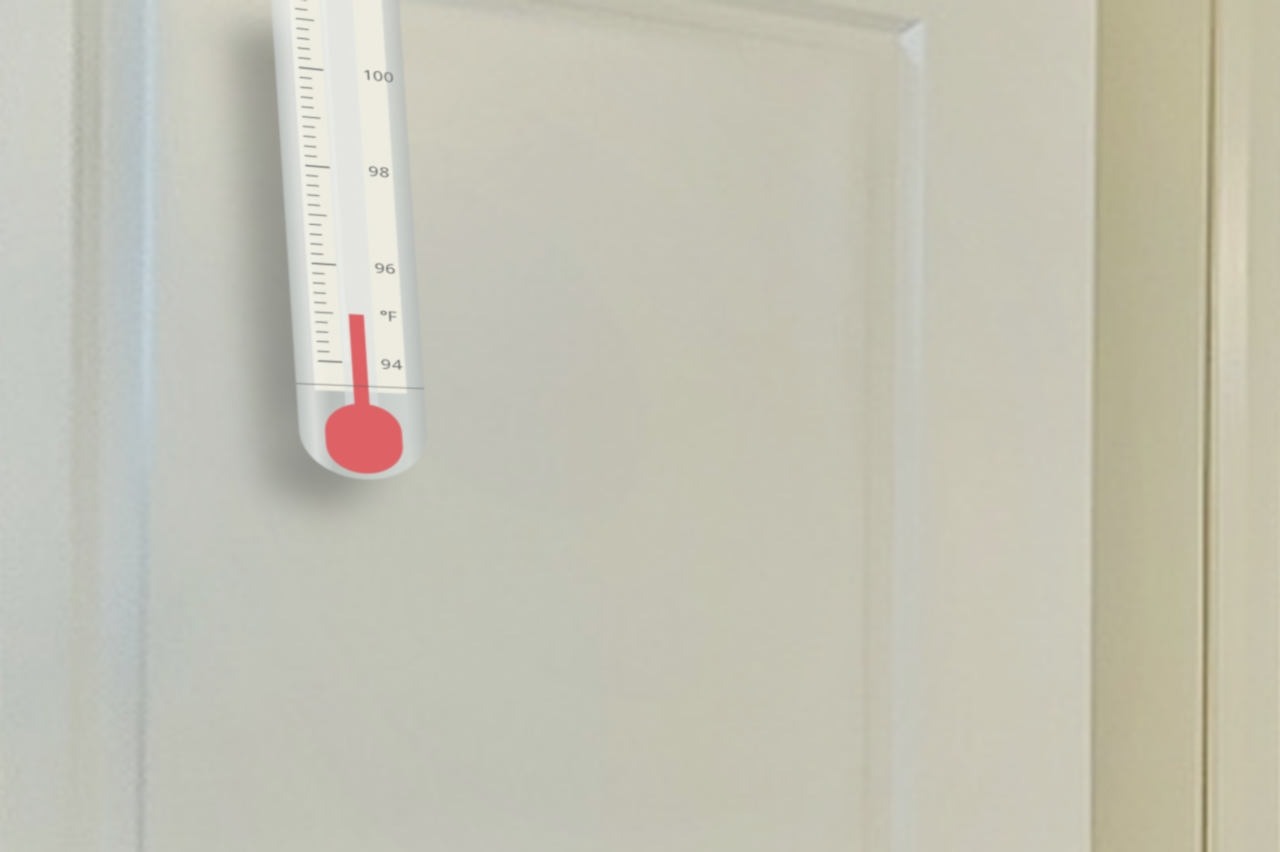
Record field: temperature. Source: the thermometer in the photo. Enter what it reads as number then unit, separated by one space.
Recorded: 95 °F
